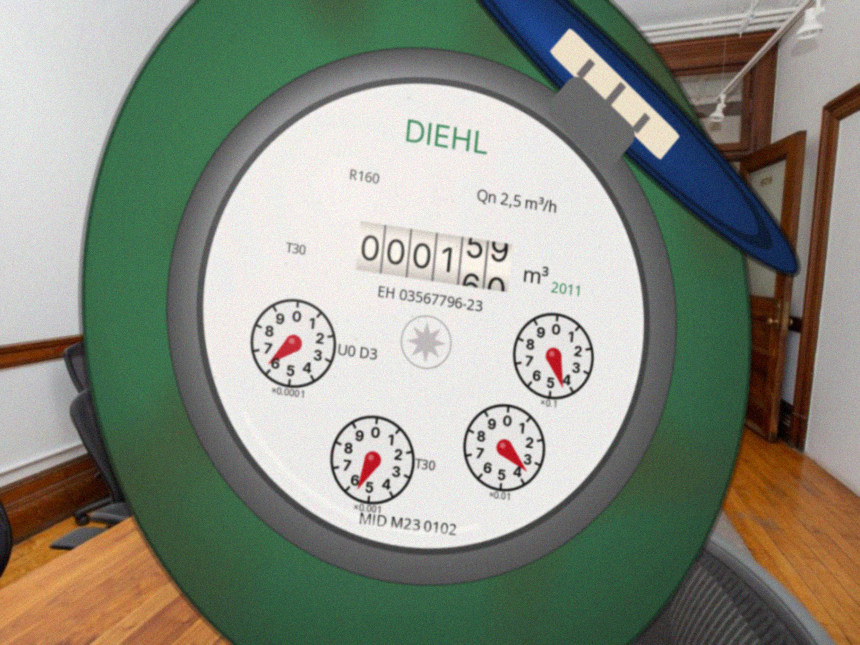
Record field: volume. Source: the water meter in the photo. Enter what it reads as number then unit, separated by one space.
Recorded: 159.4356 m³
